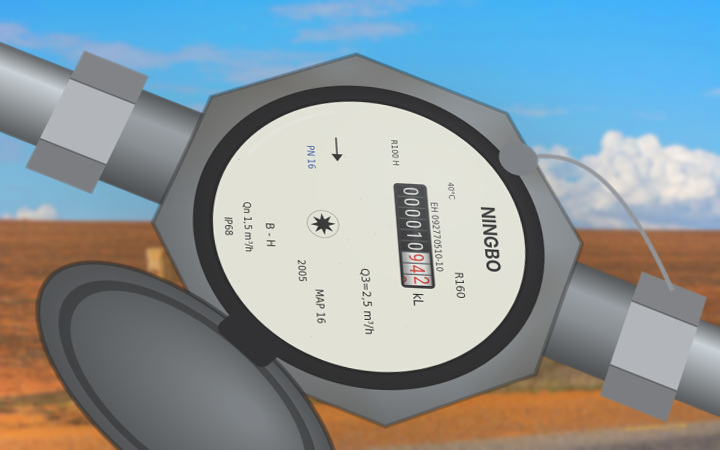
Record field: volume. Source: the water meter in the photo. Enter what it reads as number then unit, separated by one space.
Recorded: 10.942 kL
